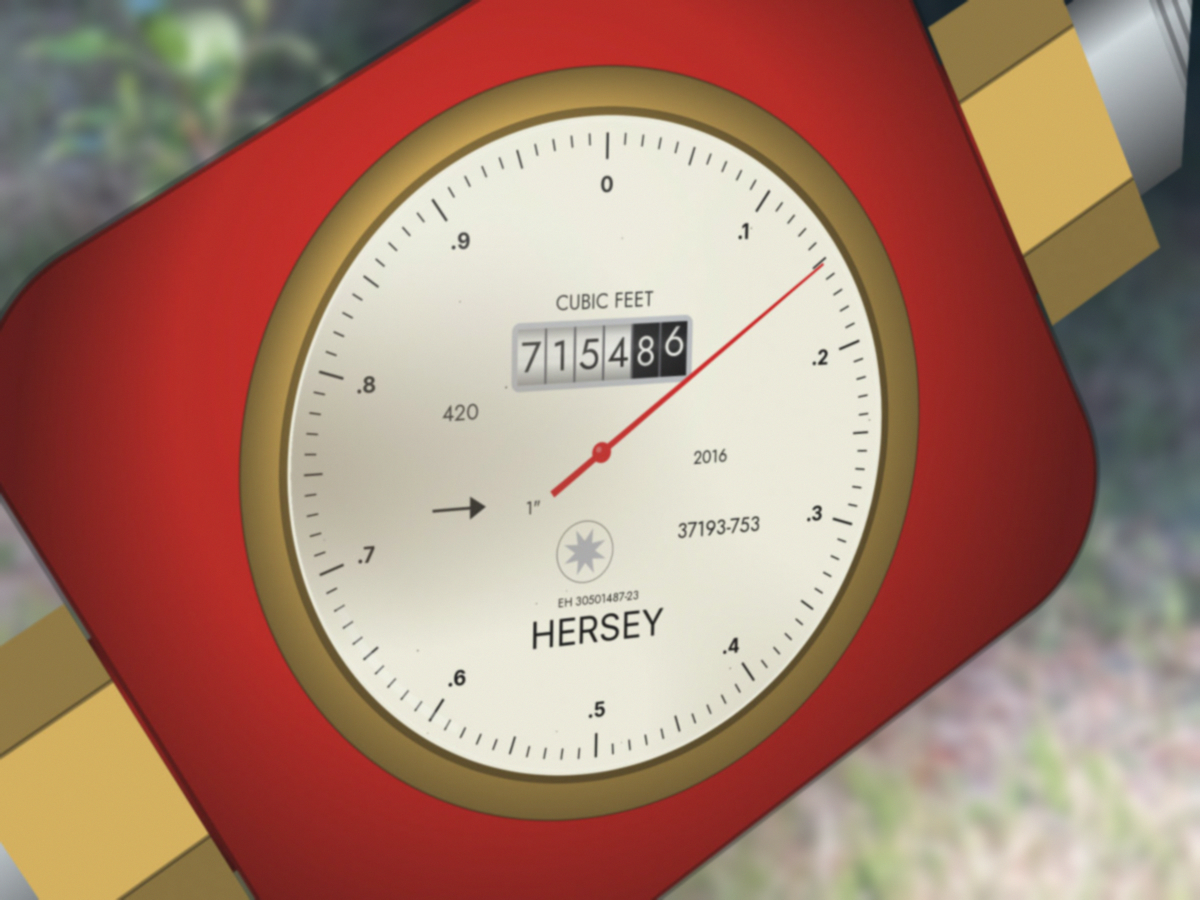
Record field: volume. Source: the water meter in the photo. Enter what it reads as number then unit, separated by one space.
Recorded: 715486.15 ft³
